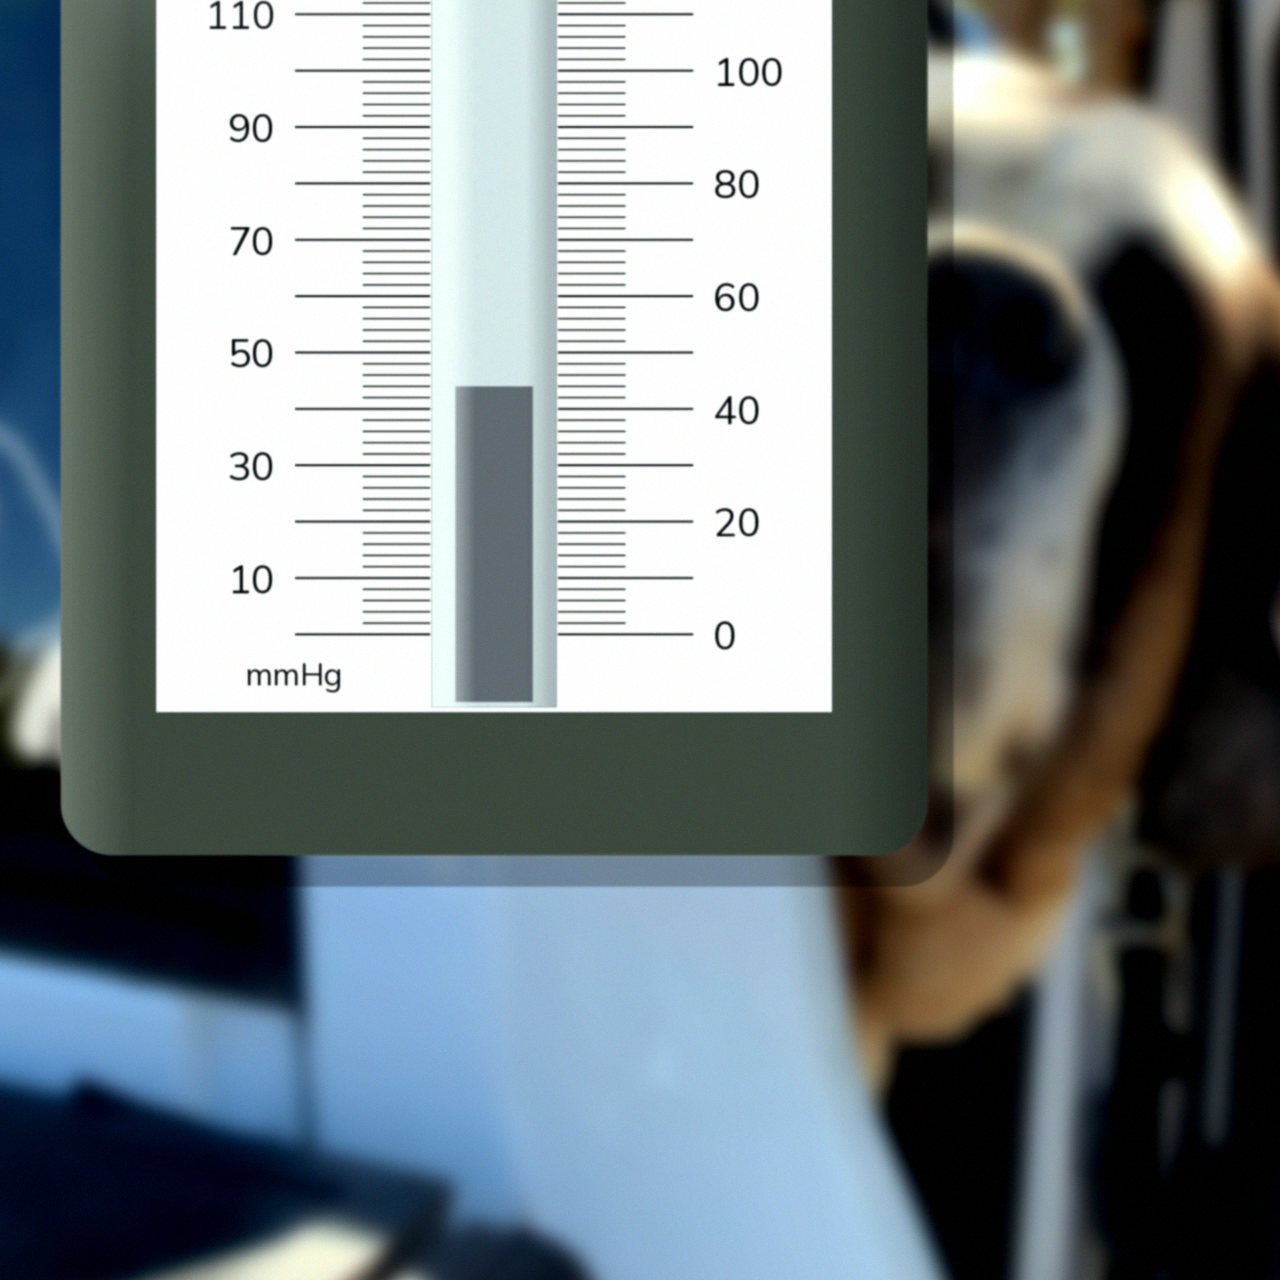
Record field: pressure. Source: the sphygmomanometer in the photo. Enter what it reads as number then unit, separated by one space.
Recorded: 44 mmHg
